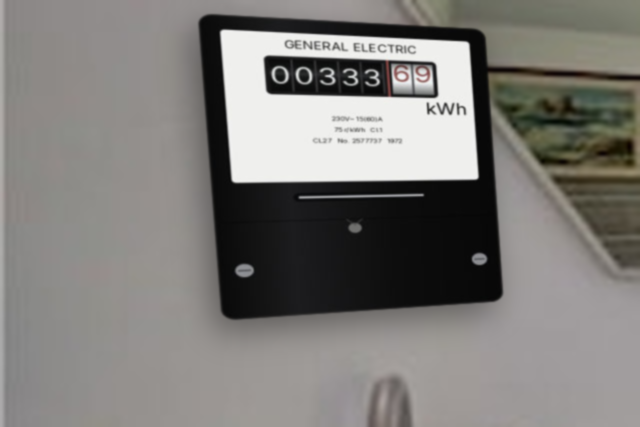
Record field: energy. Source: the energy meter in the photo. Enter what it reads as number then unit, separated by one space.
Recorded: 333.69 kWh
